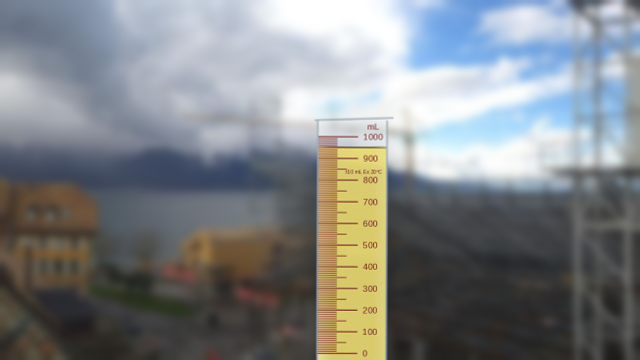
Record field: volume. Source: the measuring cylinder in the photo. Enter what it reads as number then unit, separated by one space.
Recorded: 950 mL
